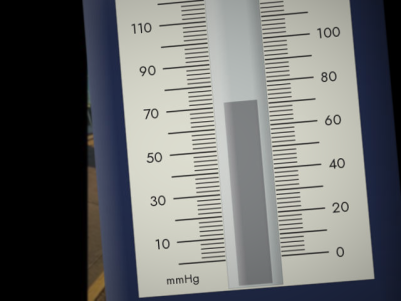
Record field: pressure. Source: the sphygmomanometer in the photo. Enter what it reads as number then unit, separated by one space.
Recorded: 72 mmHg
